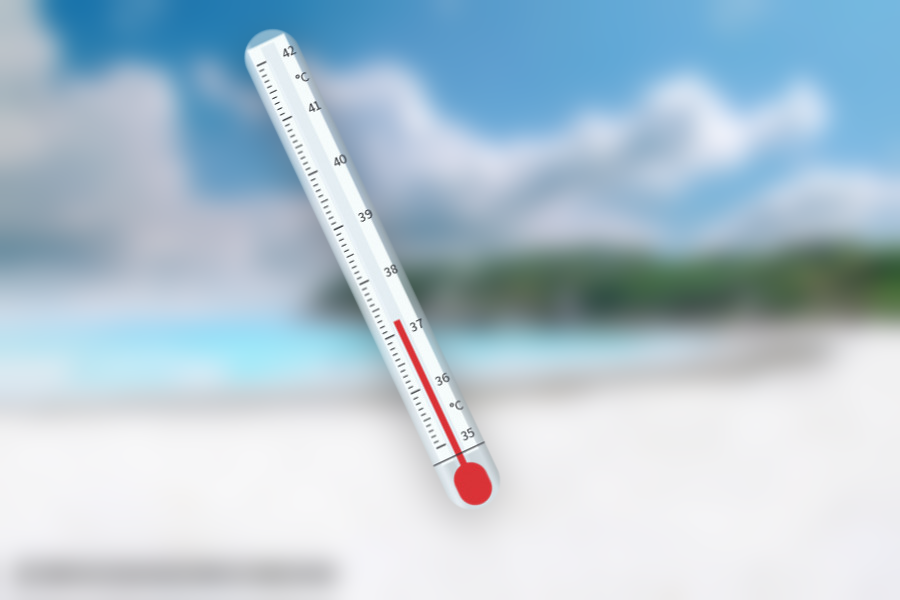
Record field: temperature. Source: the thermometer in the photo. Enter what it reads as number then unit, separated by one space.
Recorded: 37.2 °C
